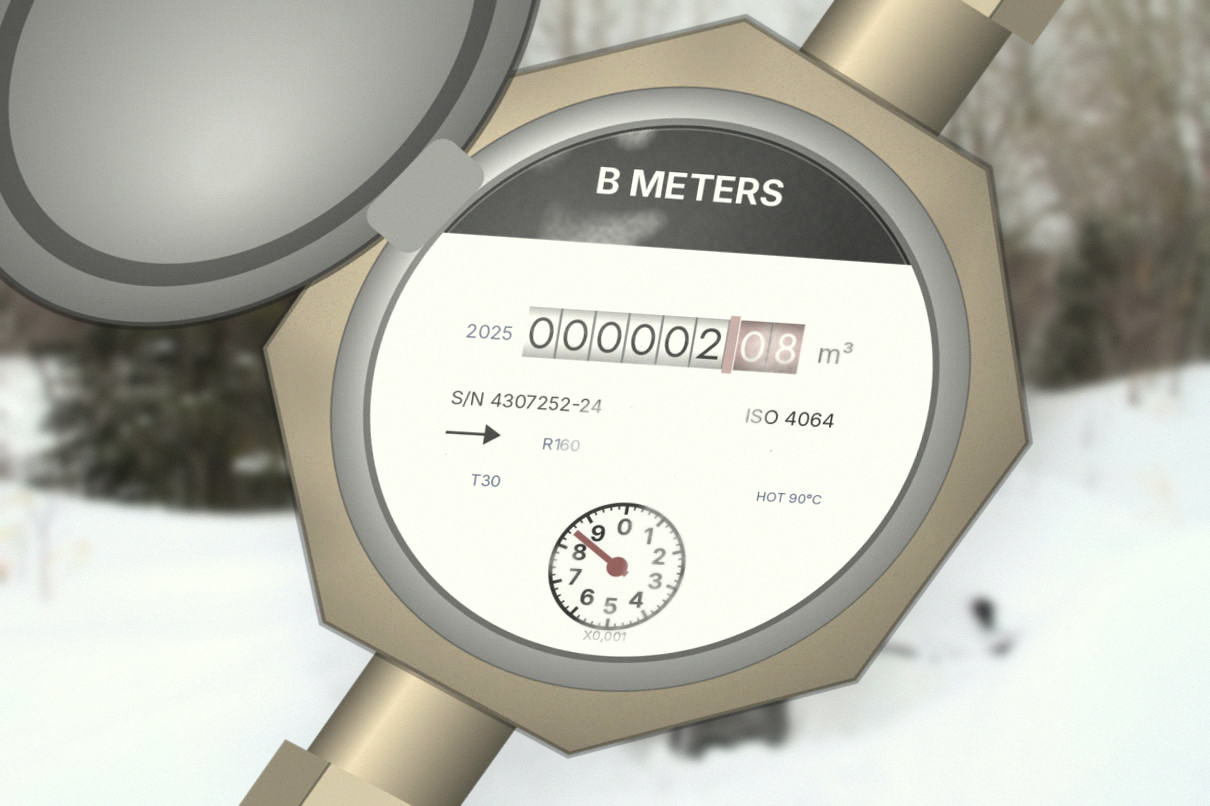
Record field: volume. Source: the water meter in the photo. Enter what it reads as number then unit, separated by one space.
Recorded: 2.088 m³
